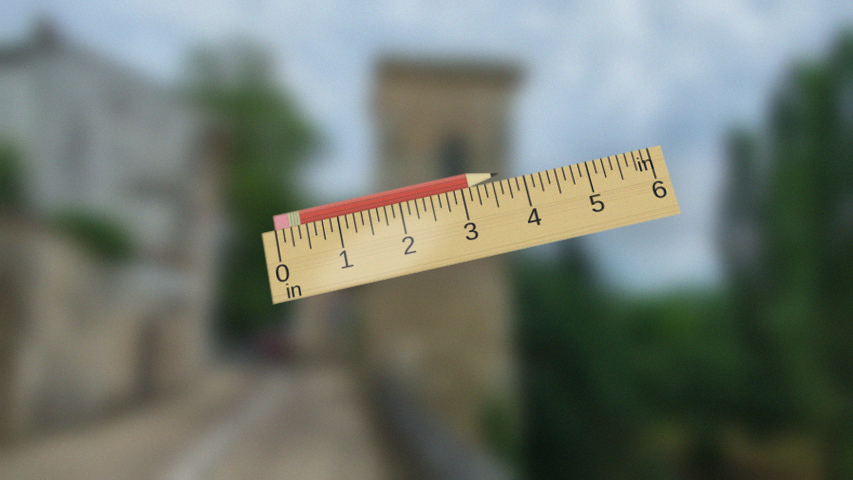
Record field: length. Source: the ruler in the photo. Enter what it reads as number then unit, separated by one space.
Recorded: 3.625 in
